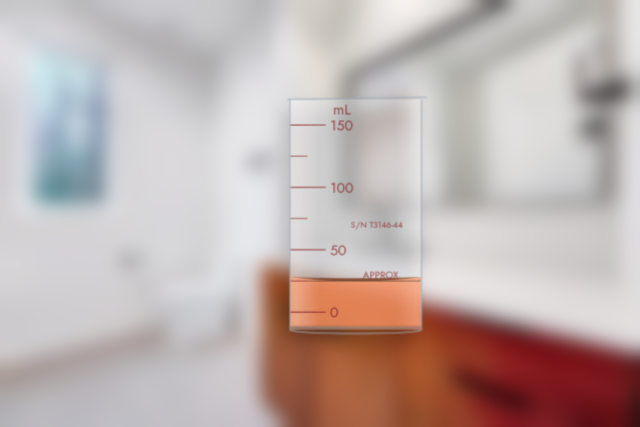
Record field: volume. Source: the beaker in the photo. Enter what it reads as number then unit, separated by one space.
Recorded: 25 mL
